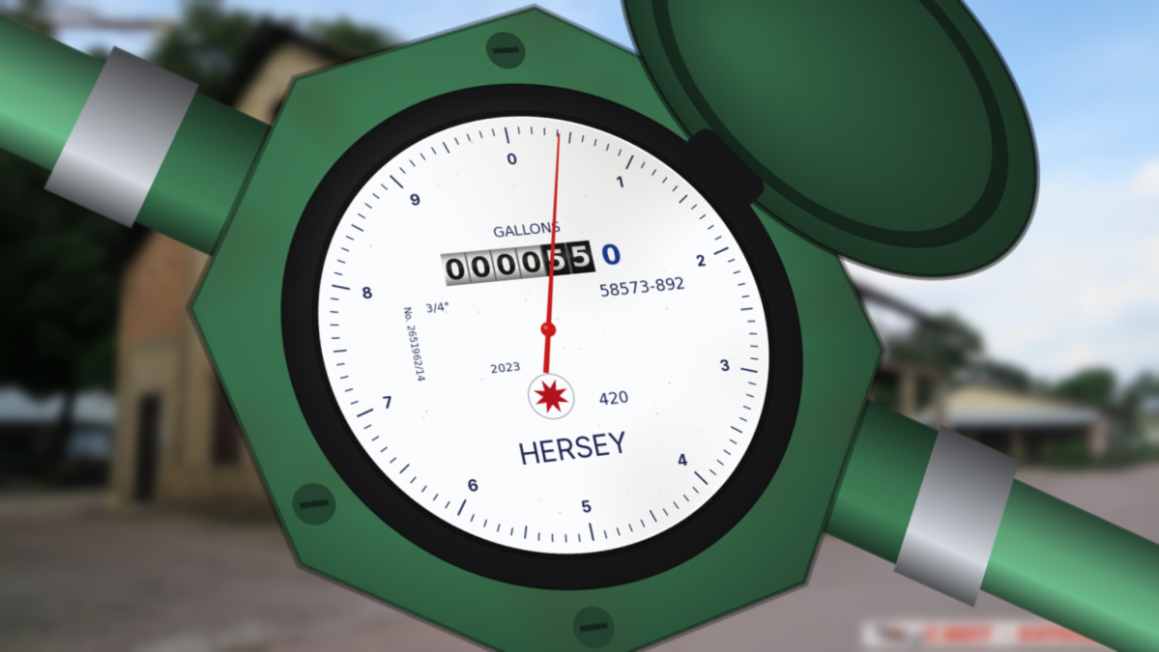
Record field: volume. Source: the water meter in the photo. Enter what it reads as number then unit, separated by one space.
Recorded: 550.4 gal
